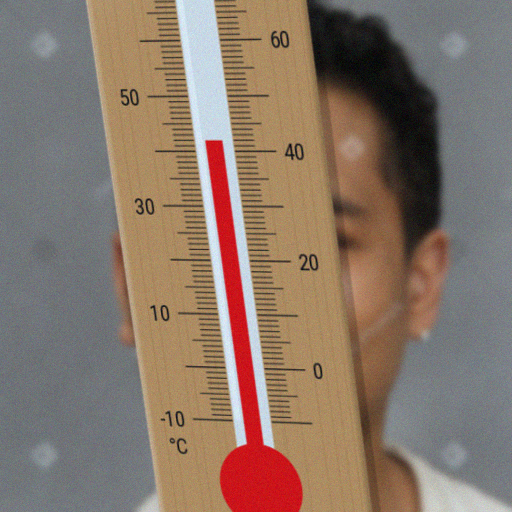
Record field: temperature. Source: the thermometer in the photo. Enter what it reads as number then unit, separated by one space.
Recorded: 42 °C
